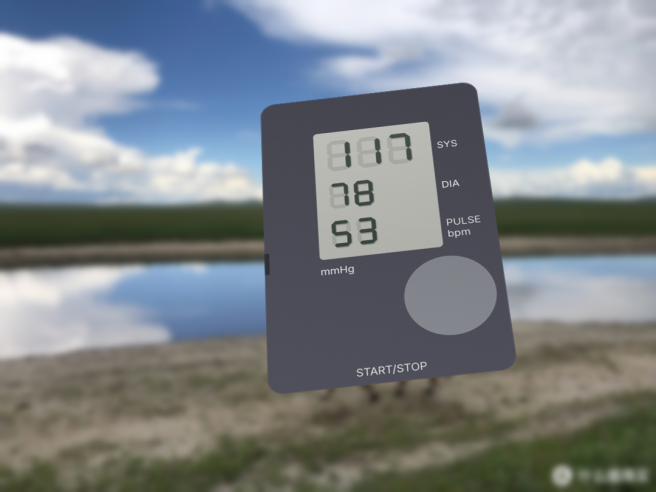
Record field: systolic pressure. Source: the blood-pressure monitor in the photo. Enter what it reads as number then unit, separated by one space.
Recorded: 117 mmHg
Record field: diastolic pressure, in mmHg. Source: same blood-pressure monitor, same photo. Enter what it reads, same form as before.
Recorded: 78 mmHg
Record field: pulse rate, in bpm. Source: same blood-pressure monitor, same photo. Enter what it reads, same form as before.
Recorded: 53 bpm
